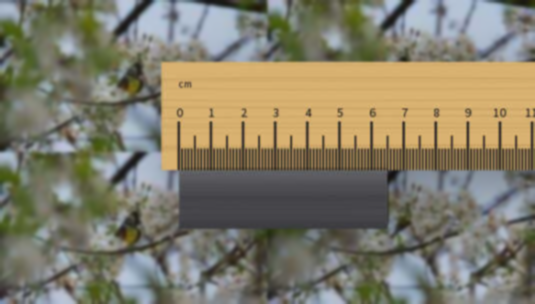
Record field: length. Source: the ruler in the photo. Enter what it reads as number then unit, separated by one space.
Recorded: 6.5 cm
